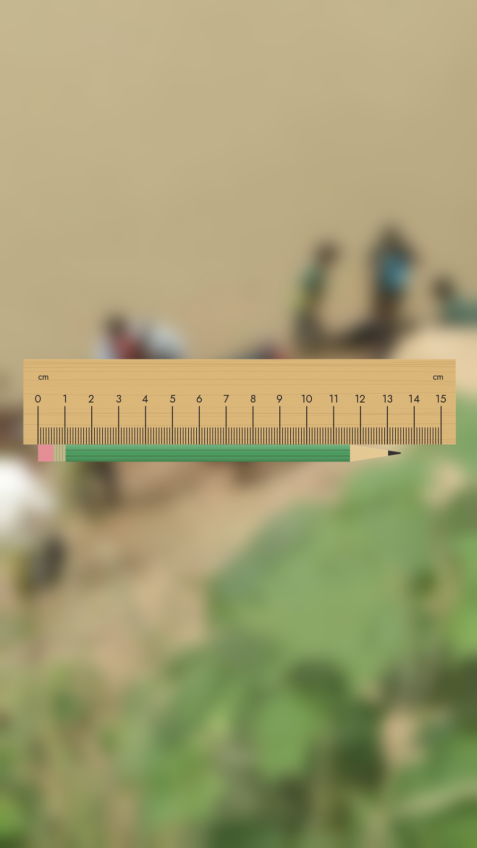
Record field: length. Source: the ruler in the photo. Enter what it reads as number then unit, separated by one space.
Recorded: 13.5 cm
